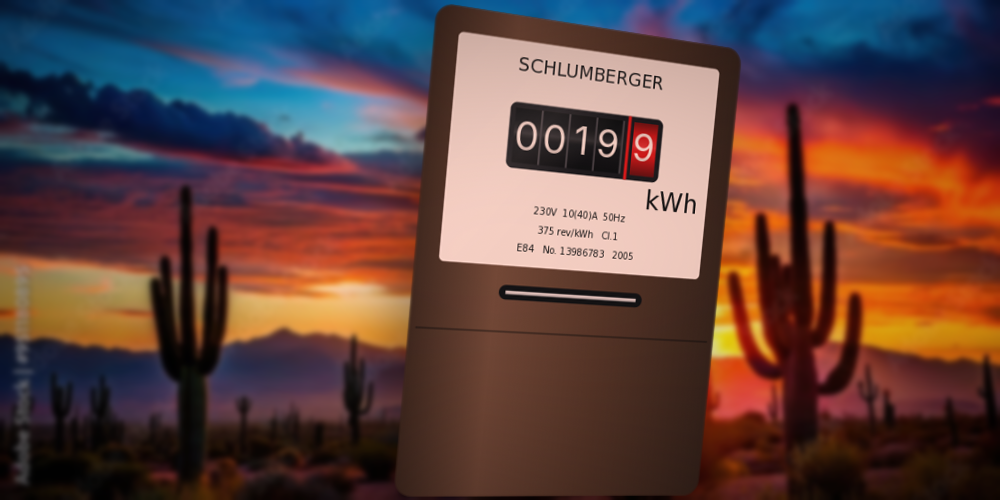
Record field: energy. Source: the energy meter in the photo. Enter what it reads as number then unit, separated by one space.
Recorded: 19.9 kWh
